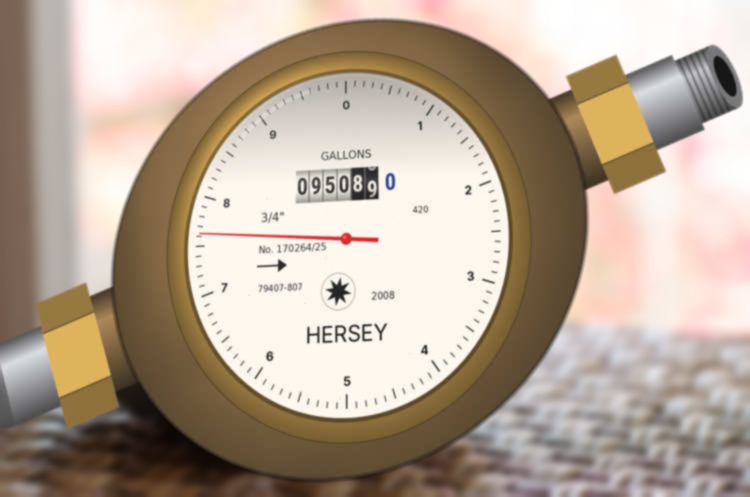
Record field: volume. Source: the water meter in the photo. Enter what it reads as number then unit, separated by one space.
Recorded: 950887.6 gal
